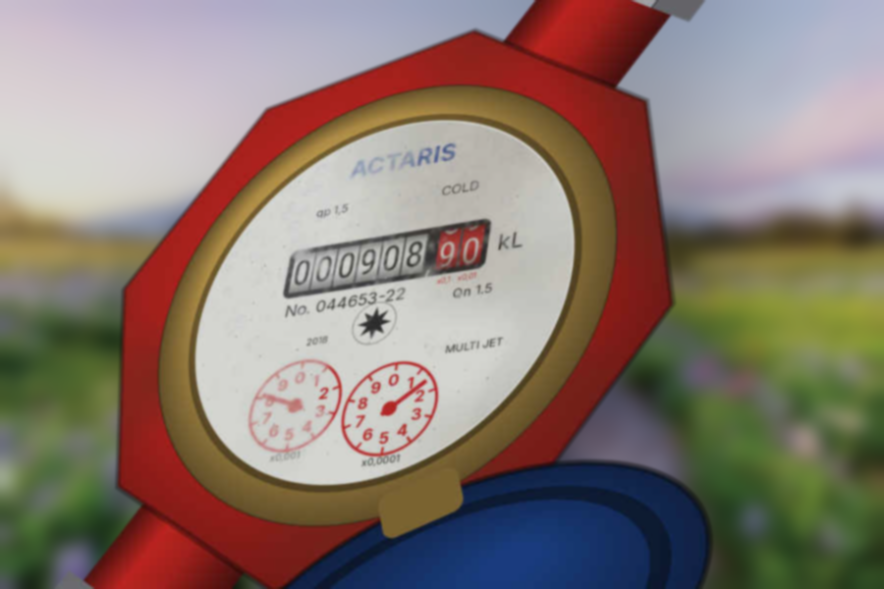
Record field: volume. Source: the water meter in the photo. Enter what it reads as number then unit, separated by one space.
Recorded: 908.8981 kL
